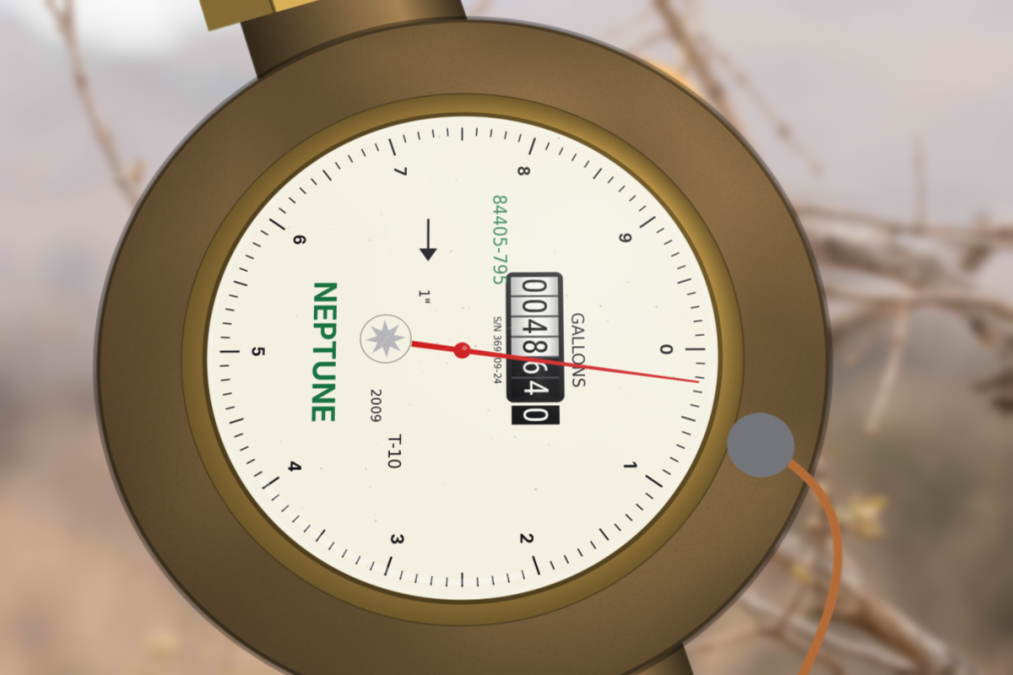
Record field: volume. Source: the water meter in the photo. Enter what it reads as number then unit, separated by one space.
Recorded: 48640.2 gal
